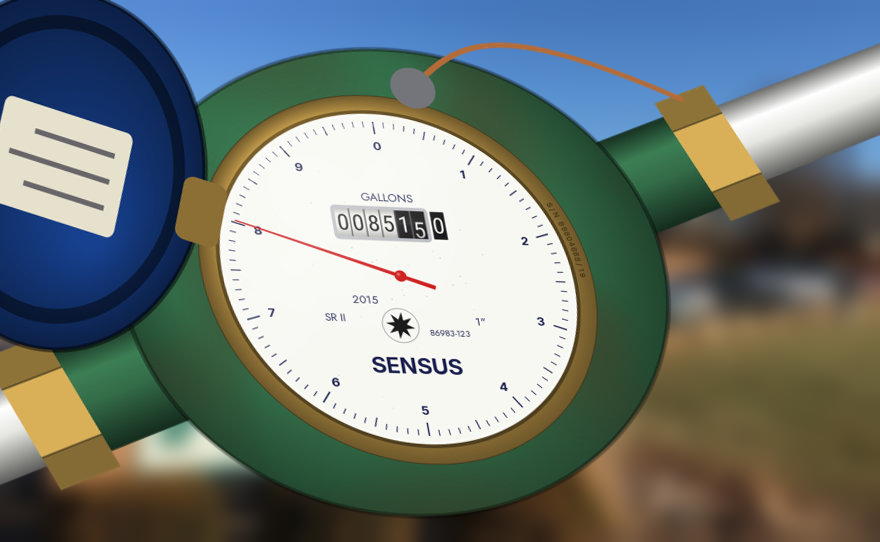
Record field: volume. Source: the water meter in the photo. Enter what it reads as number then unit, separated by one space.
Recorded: 85148.0 gal
